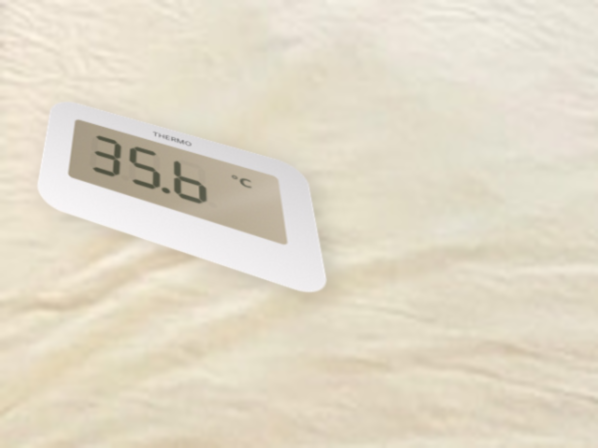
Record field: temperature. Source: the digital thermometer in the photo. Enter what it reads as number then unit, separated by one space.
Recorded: 35.6 °C
